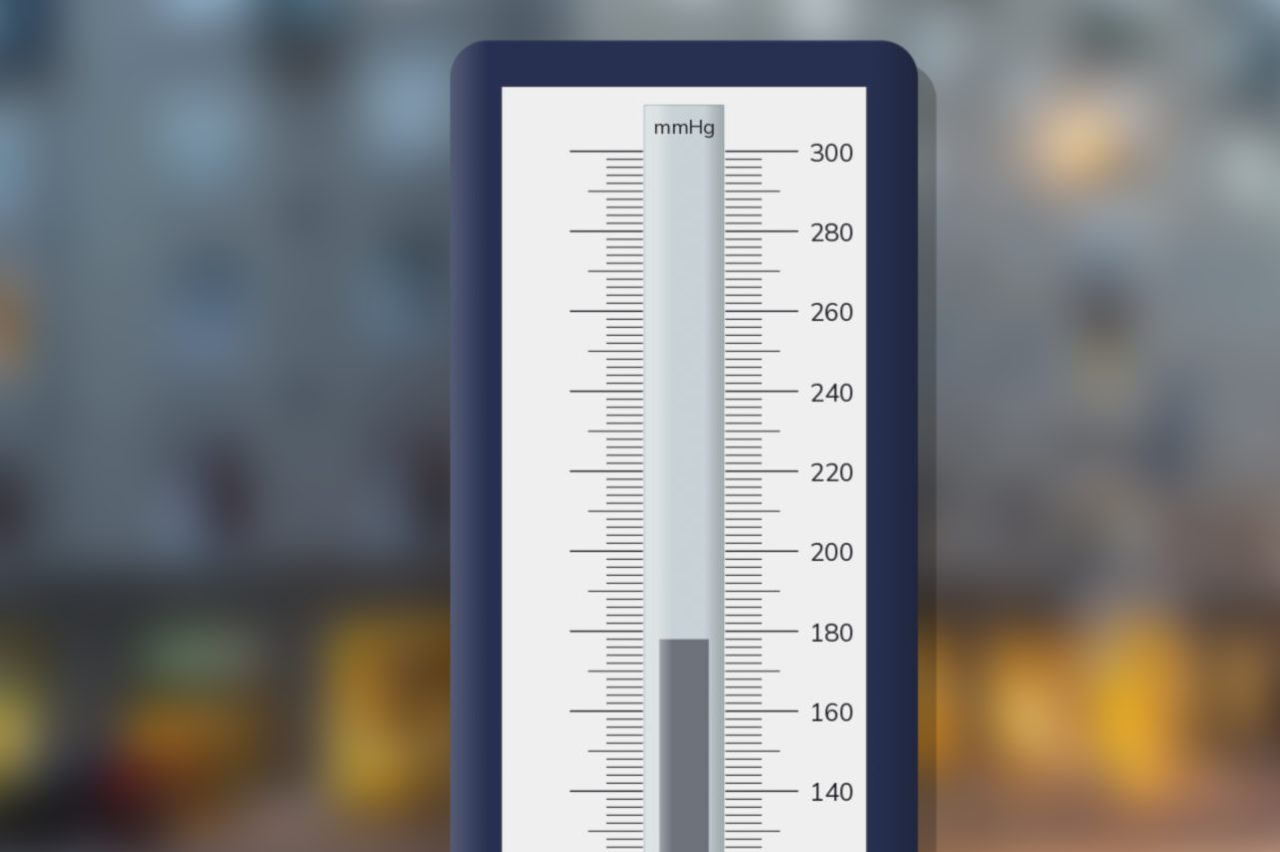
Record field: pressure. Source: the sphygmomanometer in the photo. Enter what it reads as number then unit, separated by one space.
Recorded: 178 mmHg
